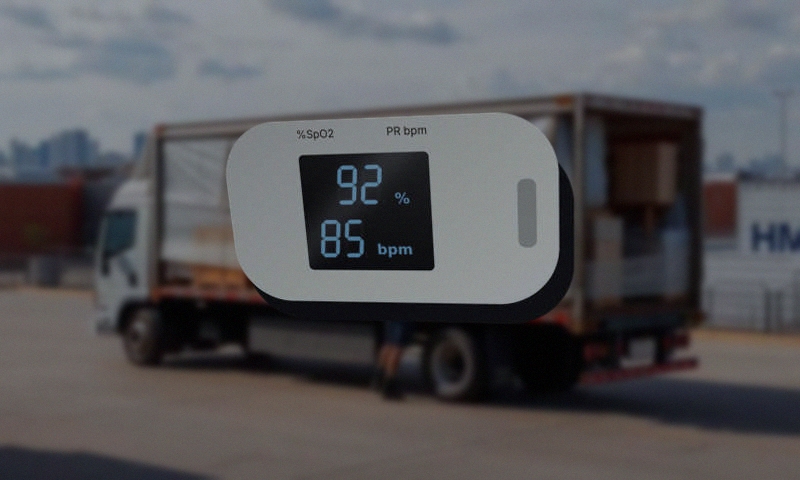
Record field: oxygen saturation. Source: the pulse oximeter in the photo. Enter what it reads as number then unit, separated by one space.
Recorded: 92 %
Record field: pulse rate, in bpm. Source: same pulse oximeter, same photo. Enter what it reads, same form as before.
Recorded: 85 bpm
